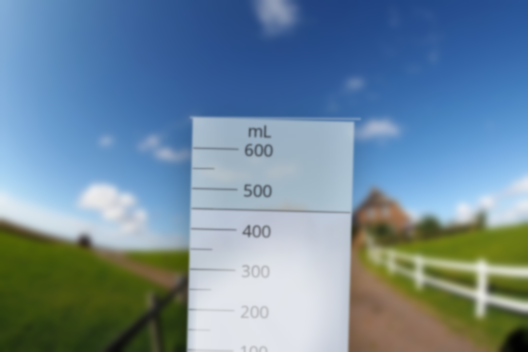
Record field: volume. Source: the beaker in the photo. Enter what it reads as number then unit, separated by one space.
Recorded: 450 mL
